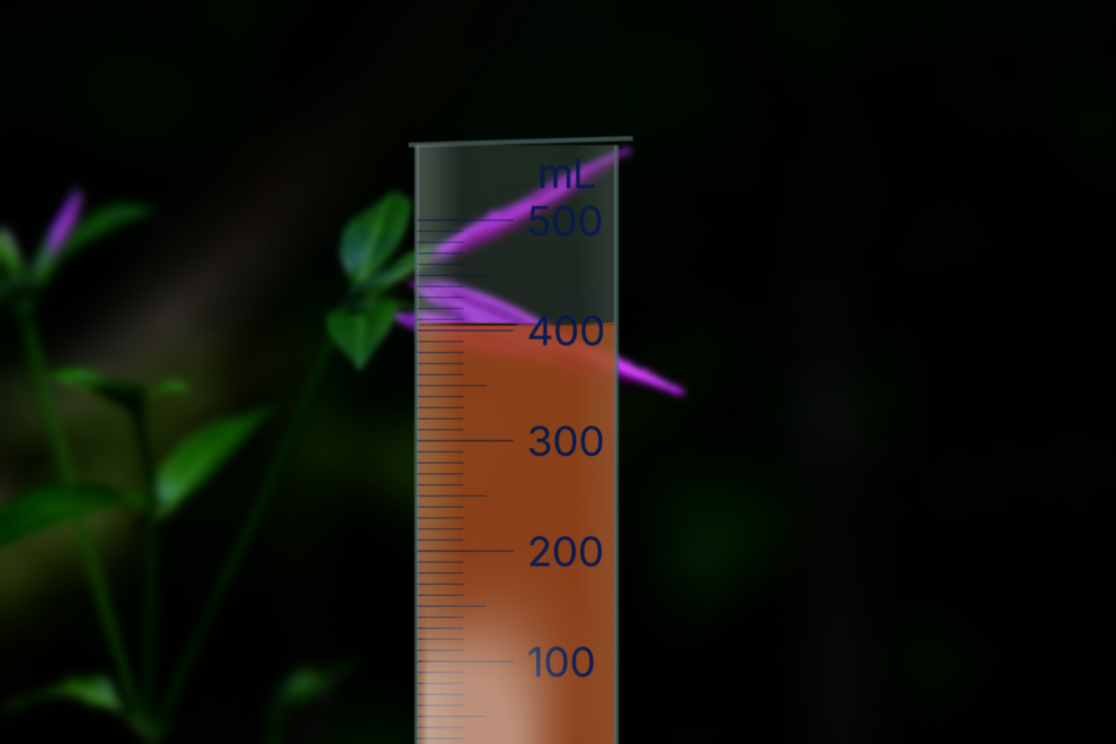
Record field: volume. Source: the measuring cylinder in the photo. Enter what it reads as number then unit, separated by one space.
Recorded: 405 mL
